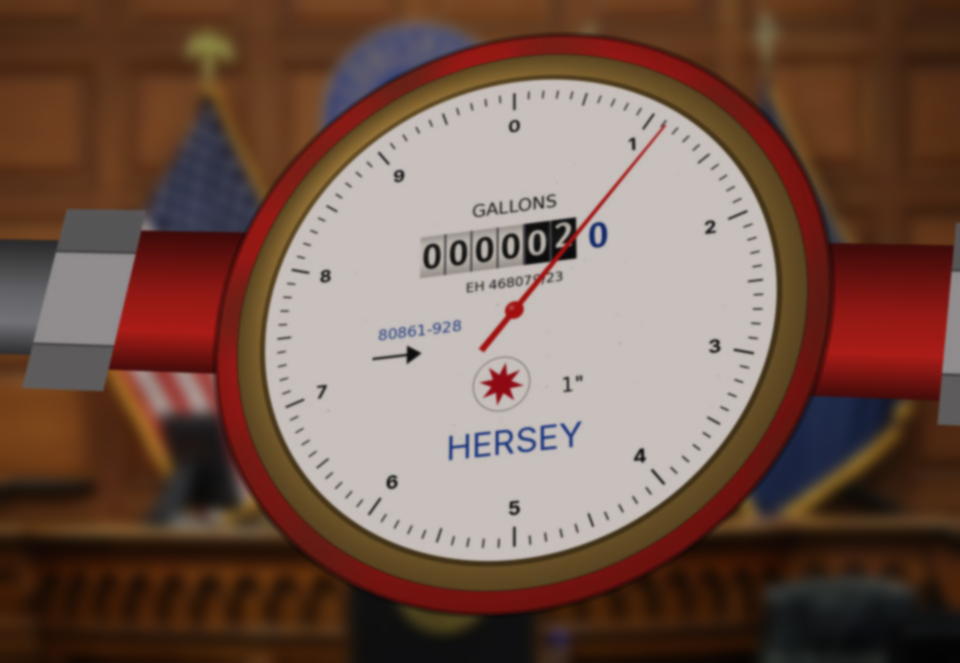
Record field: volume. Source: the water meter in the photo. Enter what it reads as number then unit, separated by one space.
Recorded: 21.1 gal
